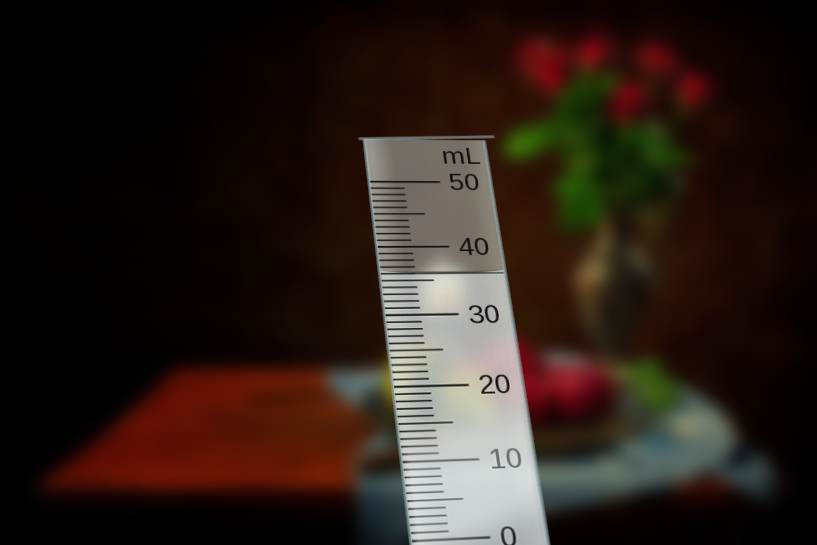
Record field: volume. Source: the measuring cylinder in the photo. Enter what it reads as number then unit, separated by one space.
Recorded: 36 mL
